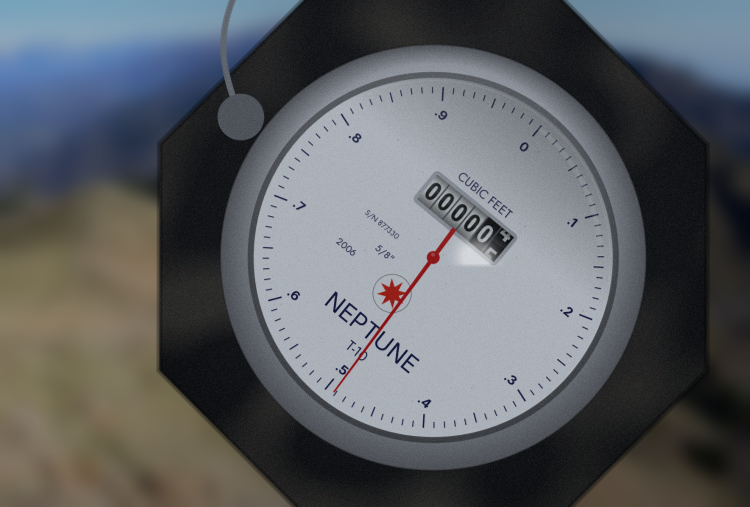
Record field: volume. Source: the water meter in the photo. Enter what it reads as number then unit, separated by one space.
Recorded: 4.49 ft³
